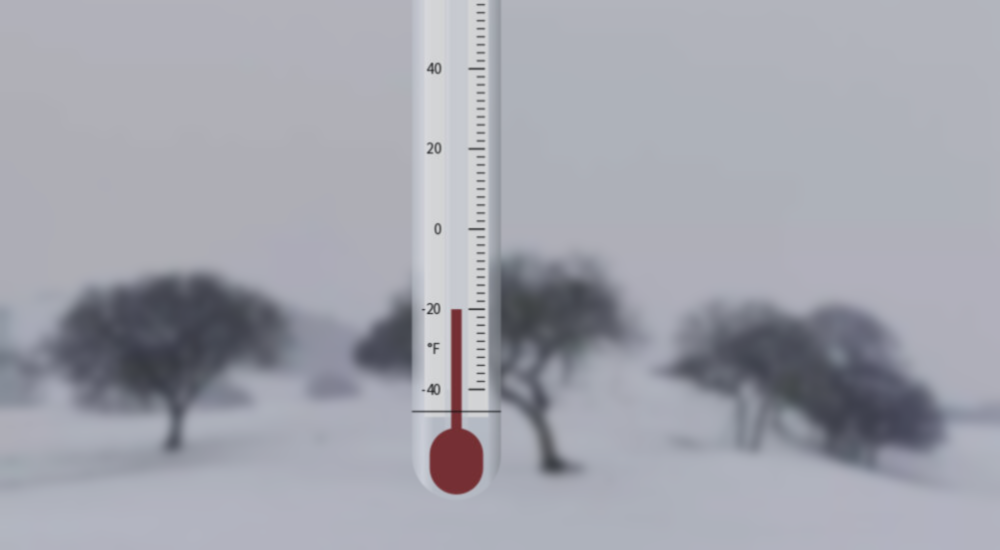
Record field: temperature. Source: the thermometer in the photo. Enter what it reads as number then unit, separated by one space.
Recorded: -20 °F
